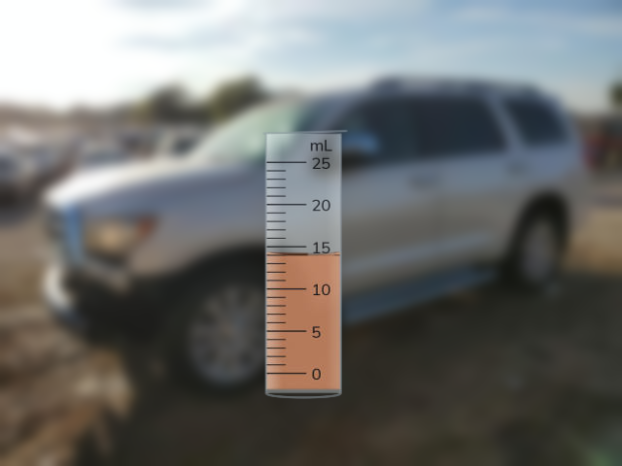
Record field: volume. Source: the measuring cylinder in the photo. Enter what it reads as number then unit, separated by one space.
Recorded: 14 mL
